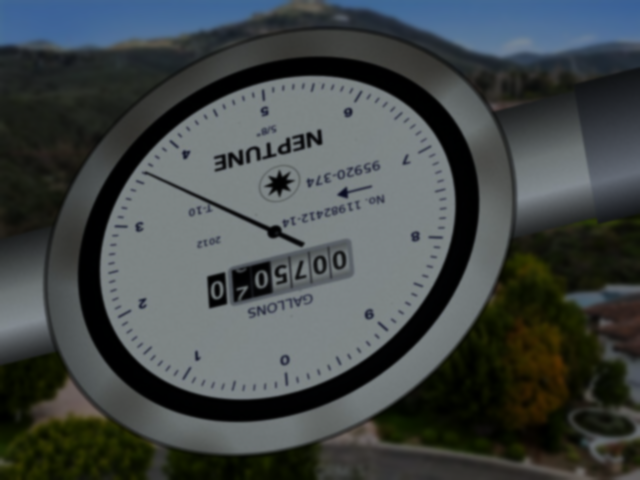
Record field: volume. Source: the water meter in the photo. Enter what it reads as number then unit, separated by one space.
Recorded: 75023.6 gal
